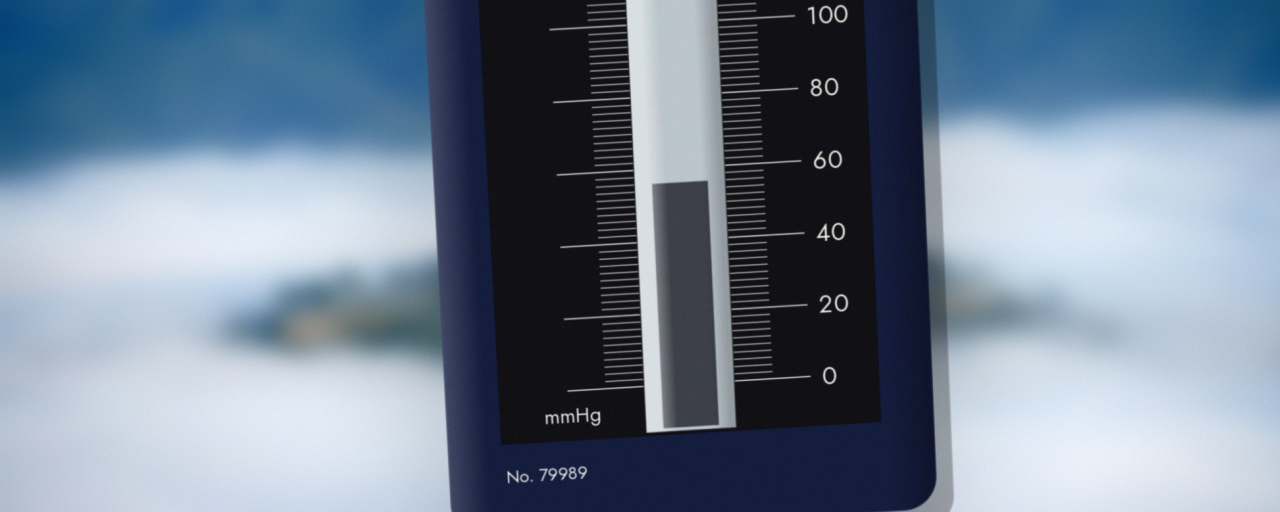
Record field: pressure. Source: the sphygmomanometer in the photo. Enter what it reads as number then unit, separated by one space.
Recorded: 56 mmHg
